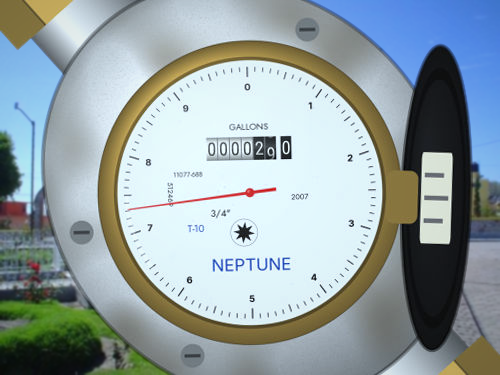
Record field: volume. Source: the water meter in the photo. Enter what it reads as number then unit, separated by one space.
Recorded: 287.3 gal
